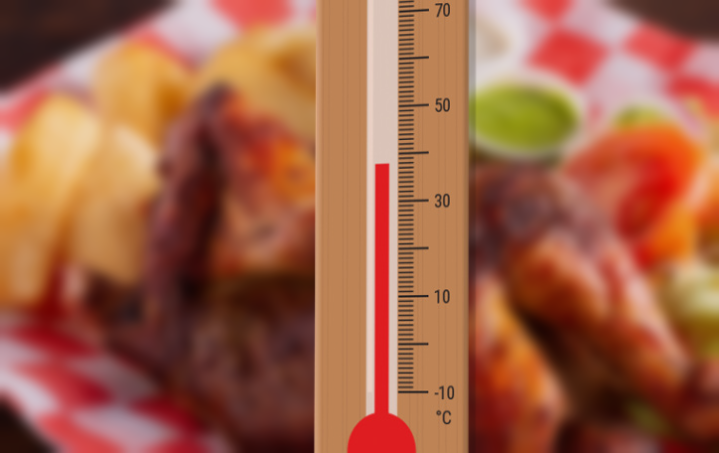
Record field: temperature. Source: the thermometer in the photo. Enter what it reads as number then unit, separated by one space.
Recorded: 38 °C
